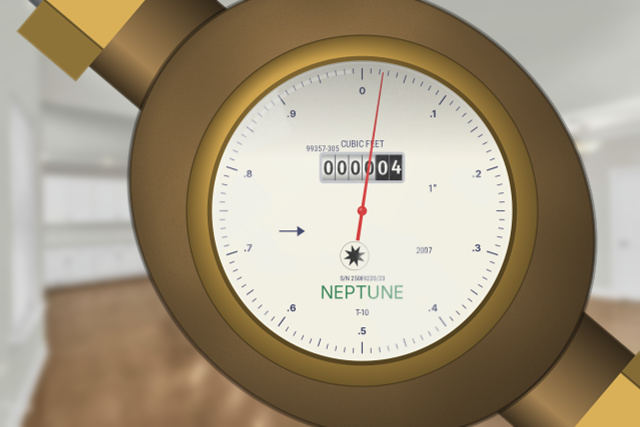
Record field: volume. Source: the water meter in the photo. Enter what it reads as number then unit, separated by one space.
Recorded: 4.02 ft³
